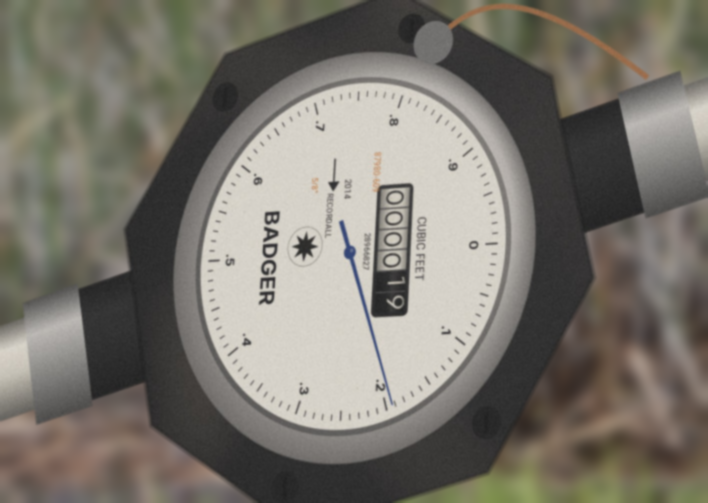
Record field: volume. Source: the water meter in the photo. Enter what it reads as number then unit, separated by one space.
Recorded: 19.19 ft³
